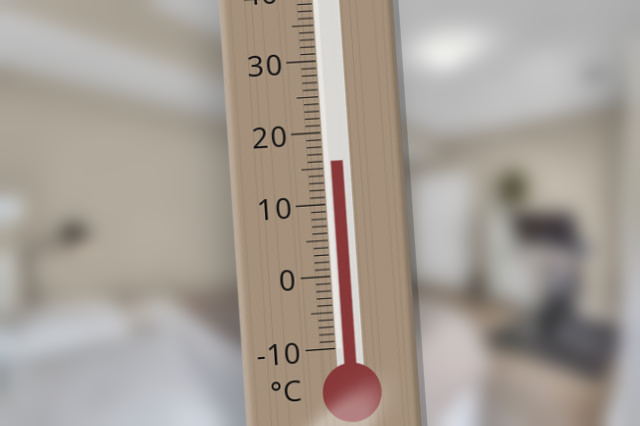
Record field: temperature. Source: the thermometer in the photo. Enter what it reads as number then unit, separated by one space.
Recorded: 16 °C
